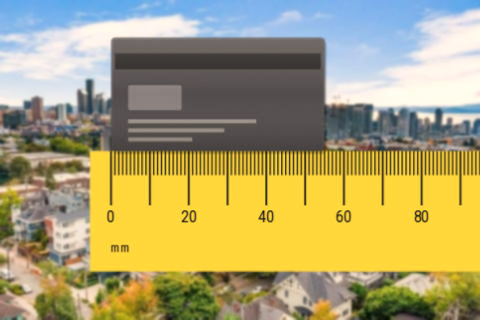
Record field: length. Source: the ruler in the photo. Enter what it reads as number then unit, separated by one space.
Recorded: 55 mm
